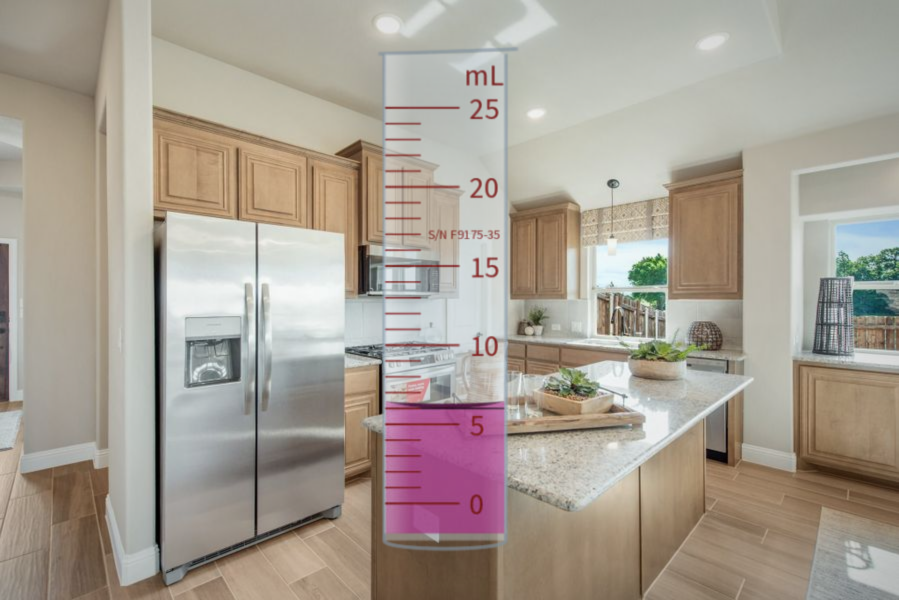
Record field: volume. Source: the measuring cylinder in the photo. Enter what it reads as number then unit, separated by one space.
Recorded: 6 mL
